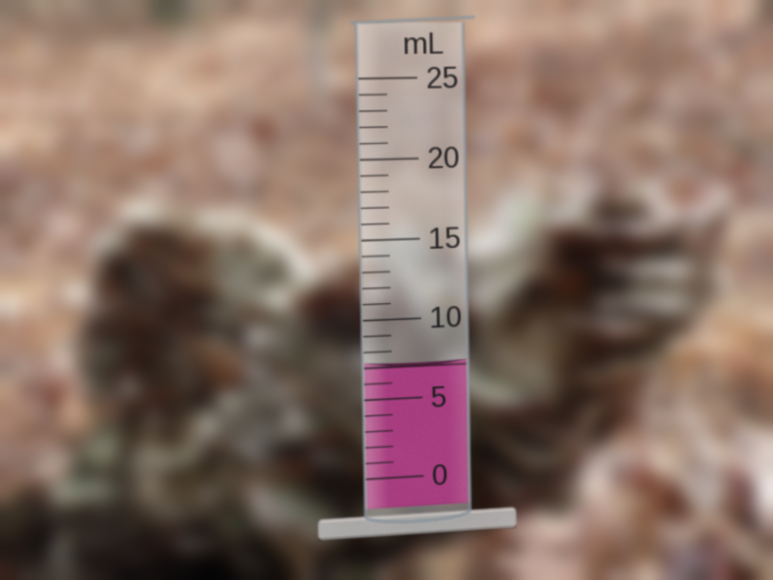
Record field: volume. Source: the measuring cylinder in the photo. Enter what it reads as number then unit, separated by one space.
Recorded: 7 mL
